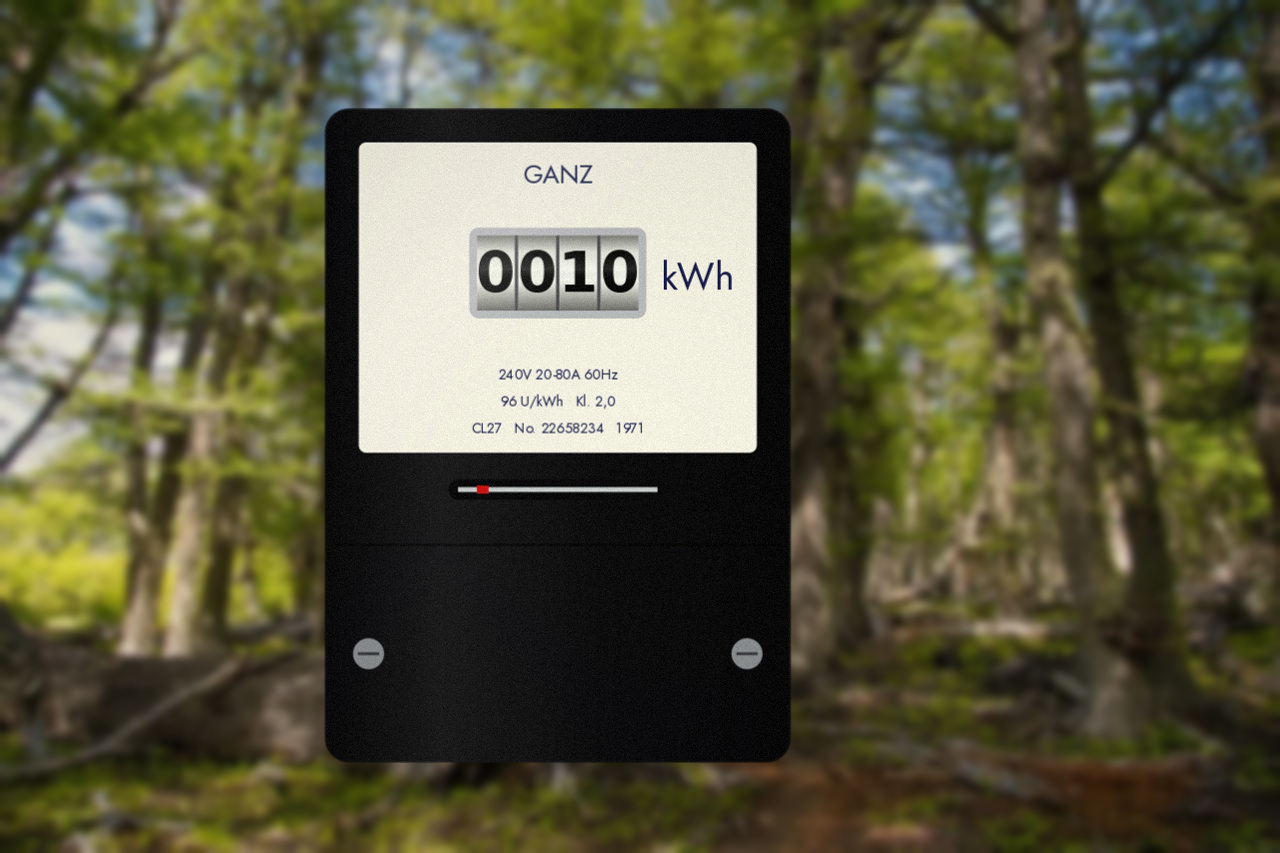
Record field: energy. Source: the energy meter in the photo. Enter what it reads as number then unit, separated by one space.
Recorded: 10 kWh
